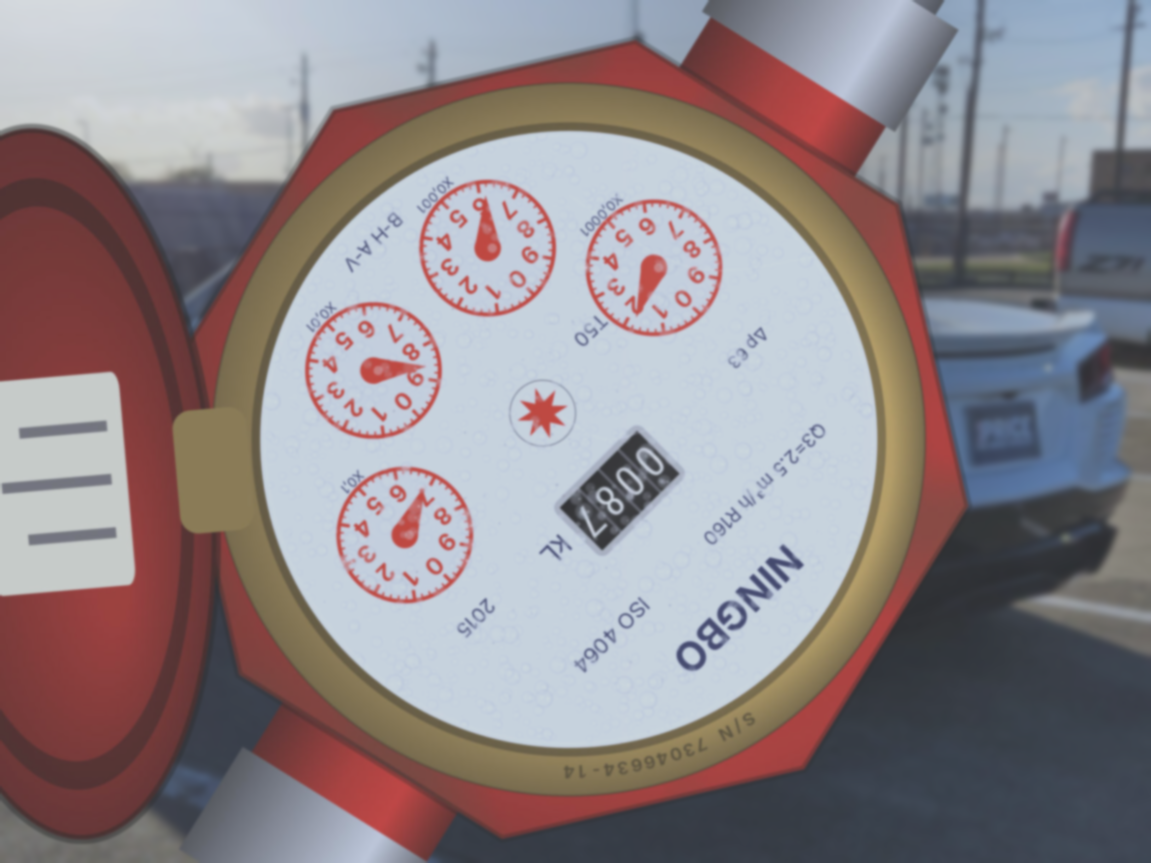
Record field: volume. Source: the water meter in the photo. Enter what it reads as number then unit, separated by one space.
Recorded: 87.6861 kL
